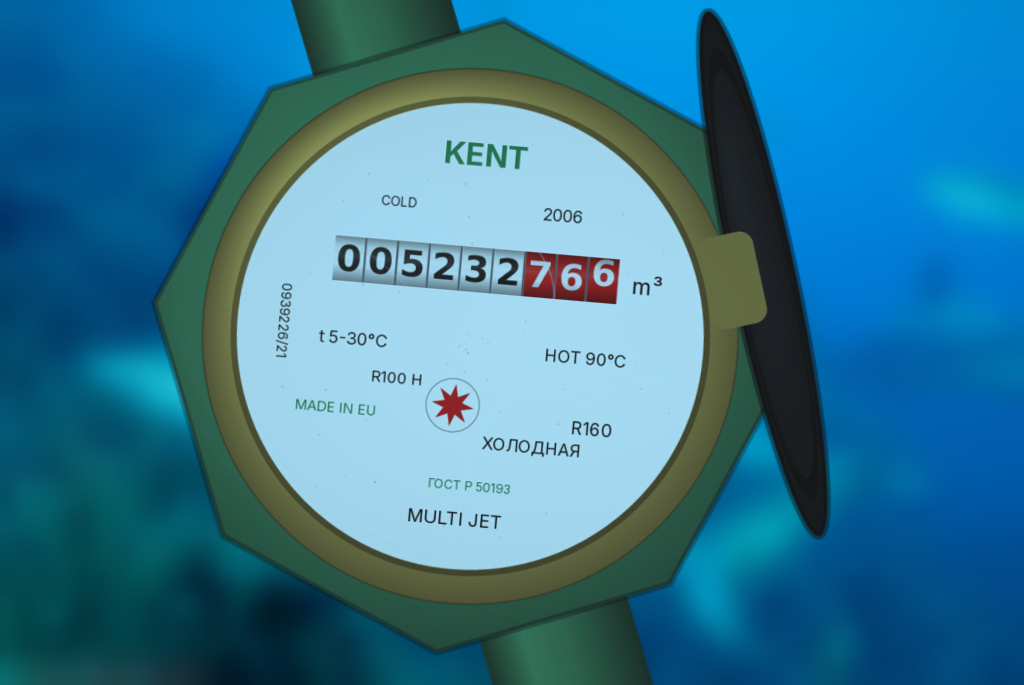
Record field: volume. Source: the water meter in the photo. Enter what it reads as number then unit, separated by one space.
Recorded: 5232.766 m³
